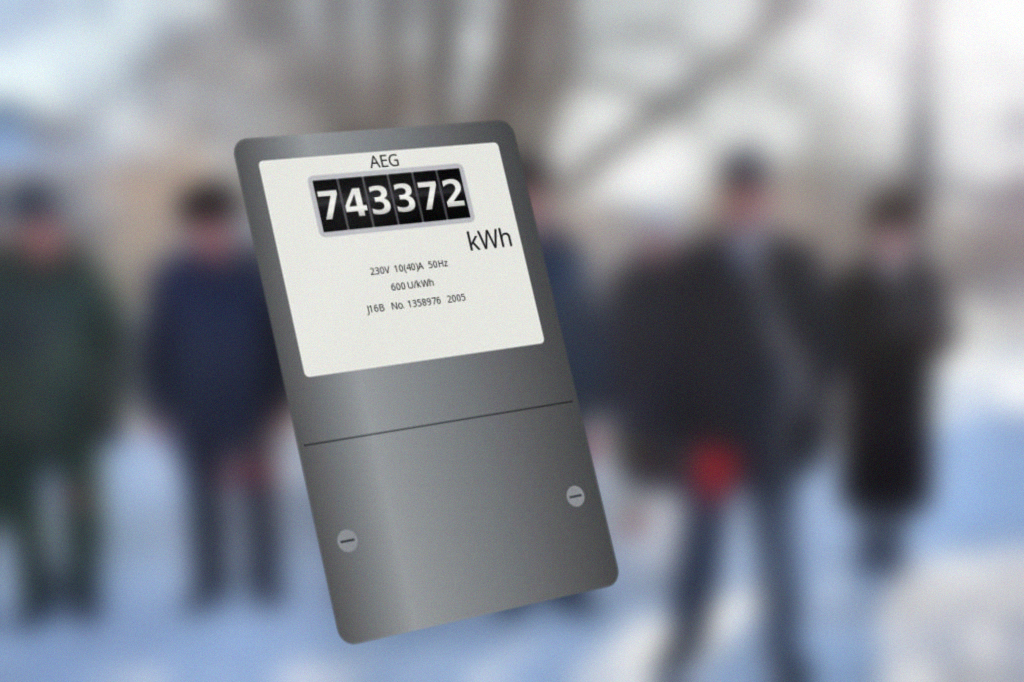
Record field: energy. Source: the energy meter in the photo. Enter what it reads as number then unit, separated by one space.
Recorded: 743372 kWh
